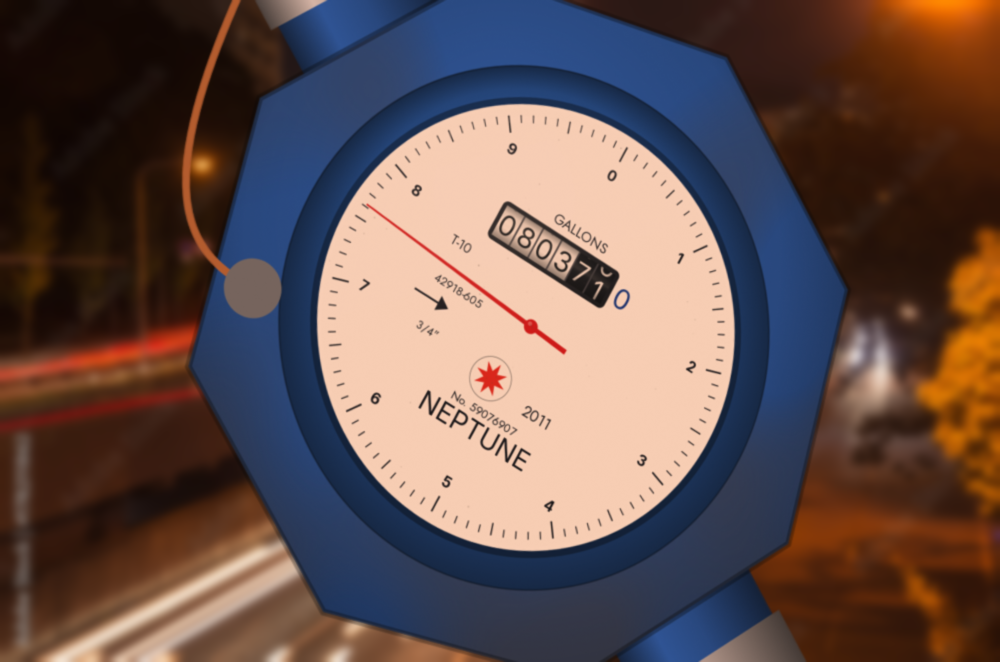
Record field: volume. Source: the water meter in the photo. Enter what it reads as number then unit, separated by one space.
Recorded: 803707.6 gal
